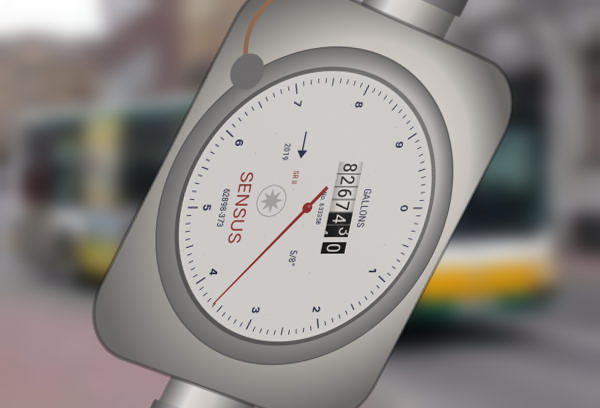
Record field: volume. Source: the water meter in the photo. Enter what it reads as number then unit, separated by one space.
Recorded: 8267433.6 gal
